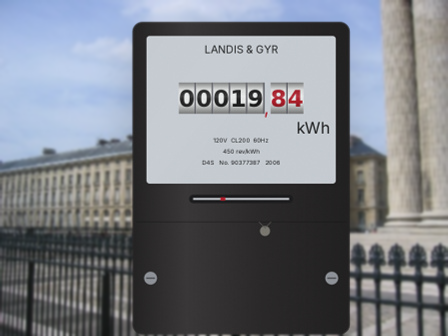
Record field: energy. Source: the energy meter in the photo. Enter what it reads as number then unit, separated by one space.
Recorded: 19.84 kWh
